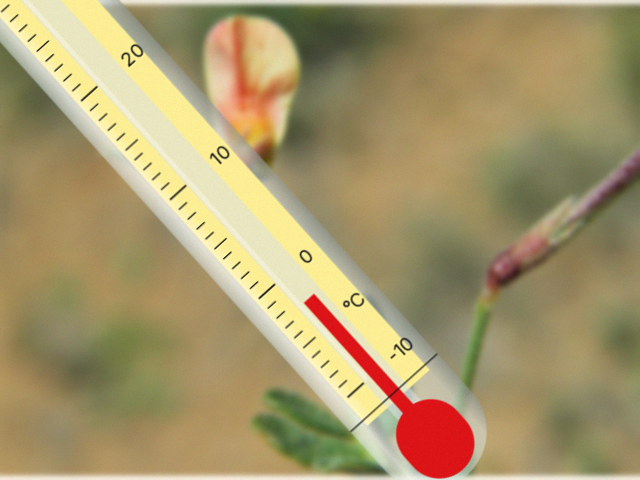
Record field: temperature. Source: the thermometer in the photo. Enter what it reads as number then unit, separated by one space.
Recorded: -2.5 °C
